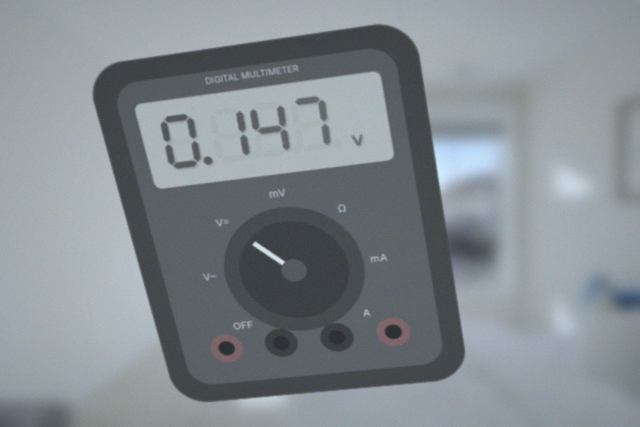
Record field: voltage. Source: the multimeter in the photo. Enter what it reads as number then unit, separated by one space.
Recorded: 0.147 V
